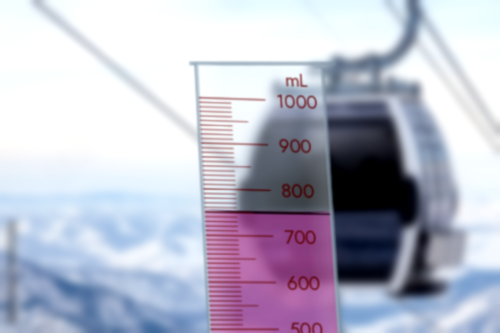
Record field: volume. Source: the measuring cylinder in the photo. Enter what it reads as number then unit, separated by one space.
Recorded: 750 mL
